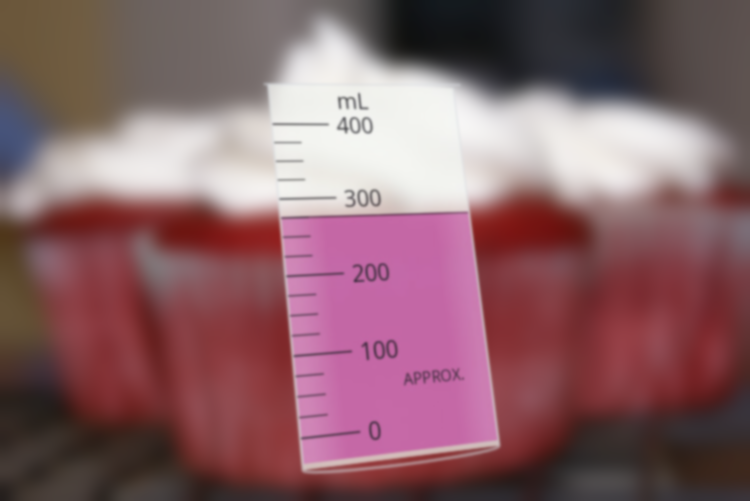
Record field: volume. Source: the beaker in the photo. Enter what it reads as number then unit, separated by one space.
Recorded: 275 mL
